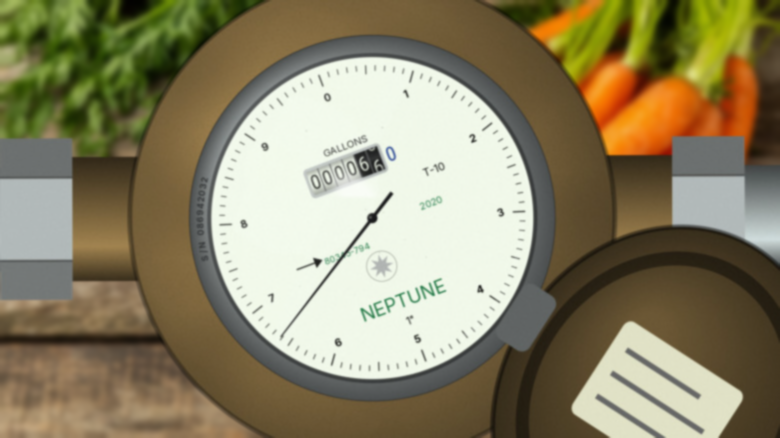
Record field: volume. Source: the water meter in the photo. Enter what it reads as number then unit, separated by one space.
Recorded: 656.6 gal
